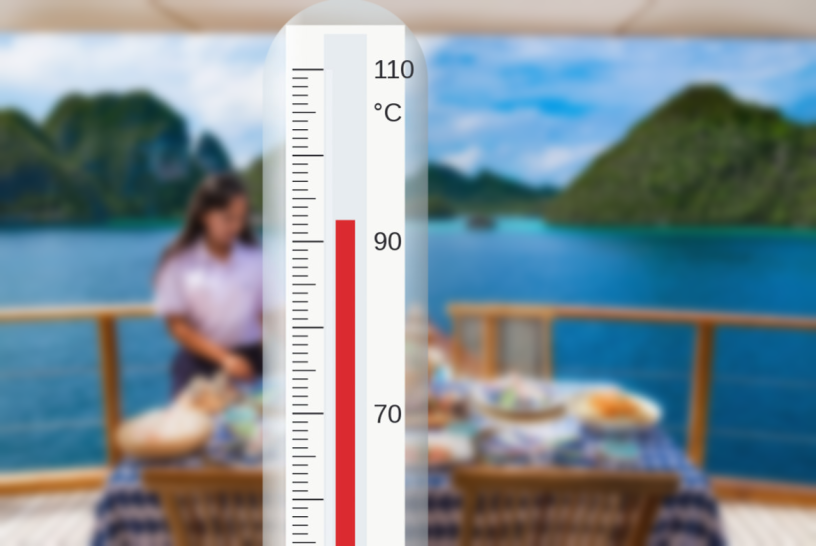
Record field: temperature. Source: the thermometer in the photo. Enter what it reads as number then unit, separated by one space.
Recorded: 92.5 °C
